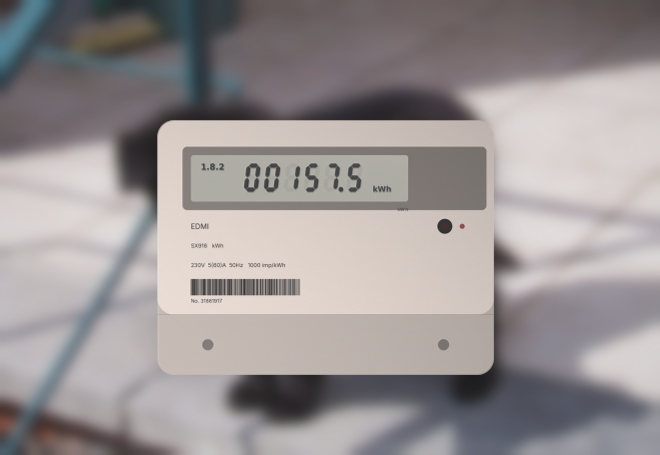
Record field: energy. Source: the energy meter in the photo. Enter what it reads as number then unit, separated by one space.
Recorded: 157.5 kWh
